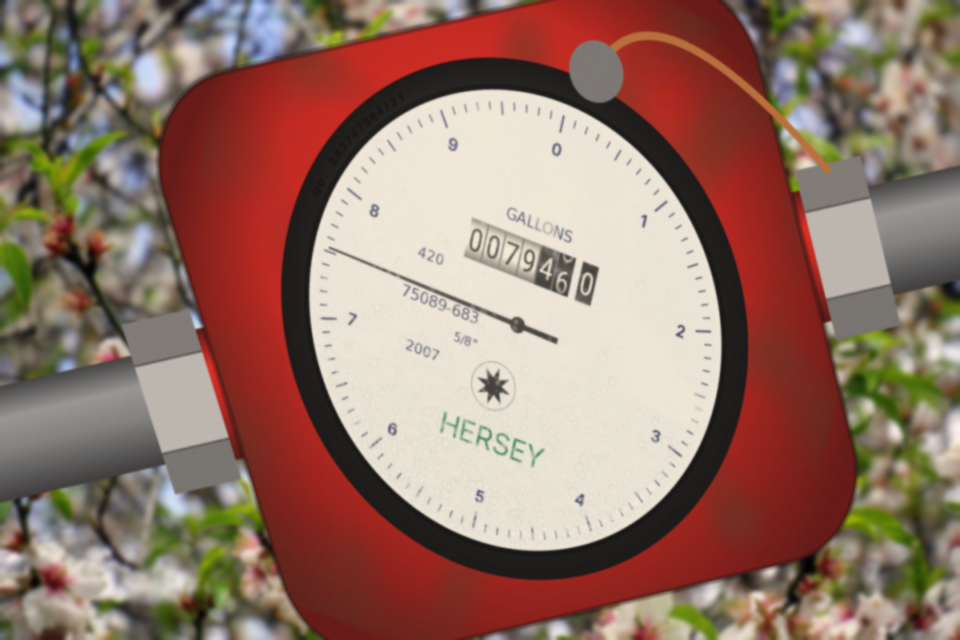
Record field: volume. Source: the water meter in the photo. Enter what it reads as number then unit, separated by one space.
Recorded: 79457.5 gal
